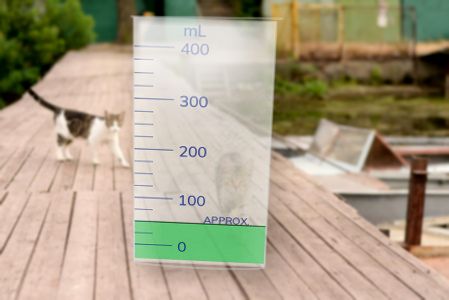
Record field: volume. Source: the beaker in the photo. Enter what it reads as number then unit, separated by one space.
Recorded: 50 mL
